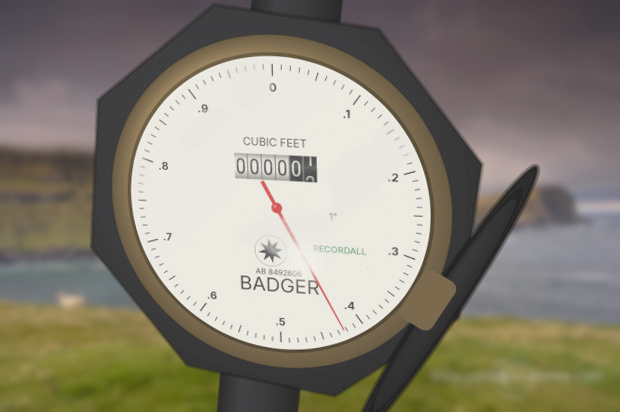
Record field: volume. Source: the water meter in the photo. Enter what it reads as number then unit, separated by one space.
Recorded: 1.42 ft³
